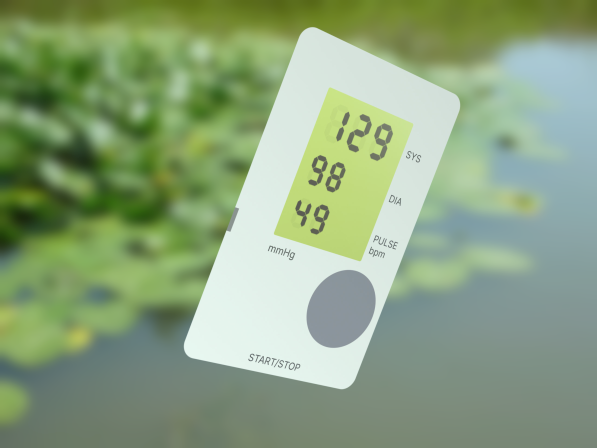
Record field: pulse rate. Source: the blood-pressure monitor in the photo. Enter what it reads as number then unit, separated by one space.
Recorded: 49 bpm
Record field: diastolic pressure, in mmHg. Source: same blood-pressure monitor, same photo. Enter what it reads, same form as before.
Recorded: 98 mmHg
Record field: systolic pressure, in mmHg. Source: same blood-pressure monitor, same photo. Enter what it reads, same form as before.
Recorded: 129 mmHg
